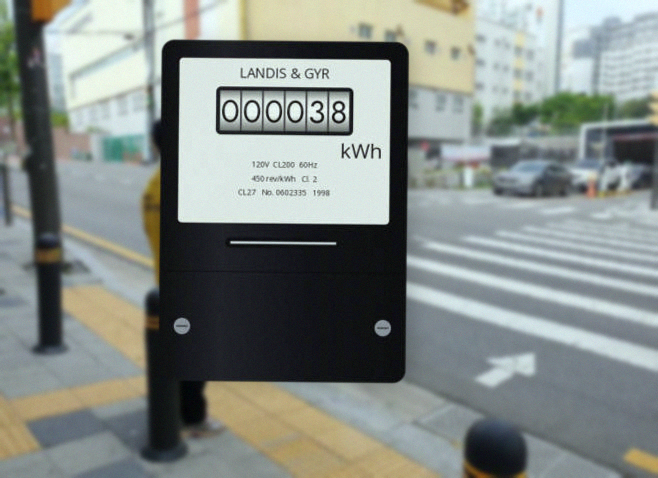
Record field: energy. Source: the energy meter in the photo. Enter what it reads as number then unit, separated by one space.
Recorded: 38 kWh
